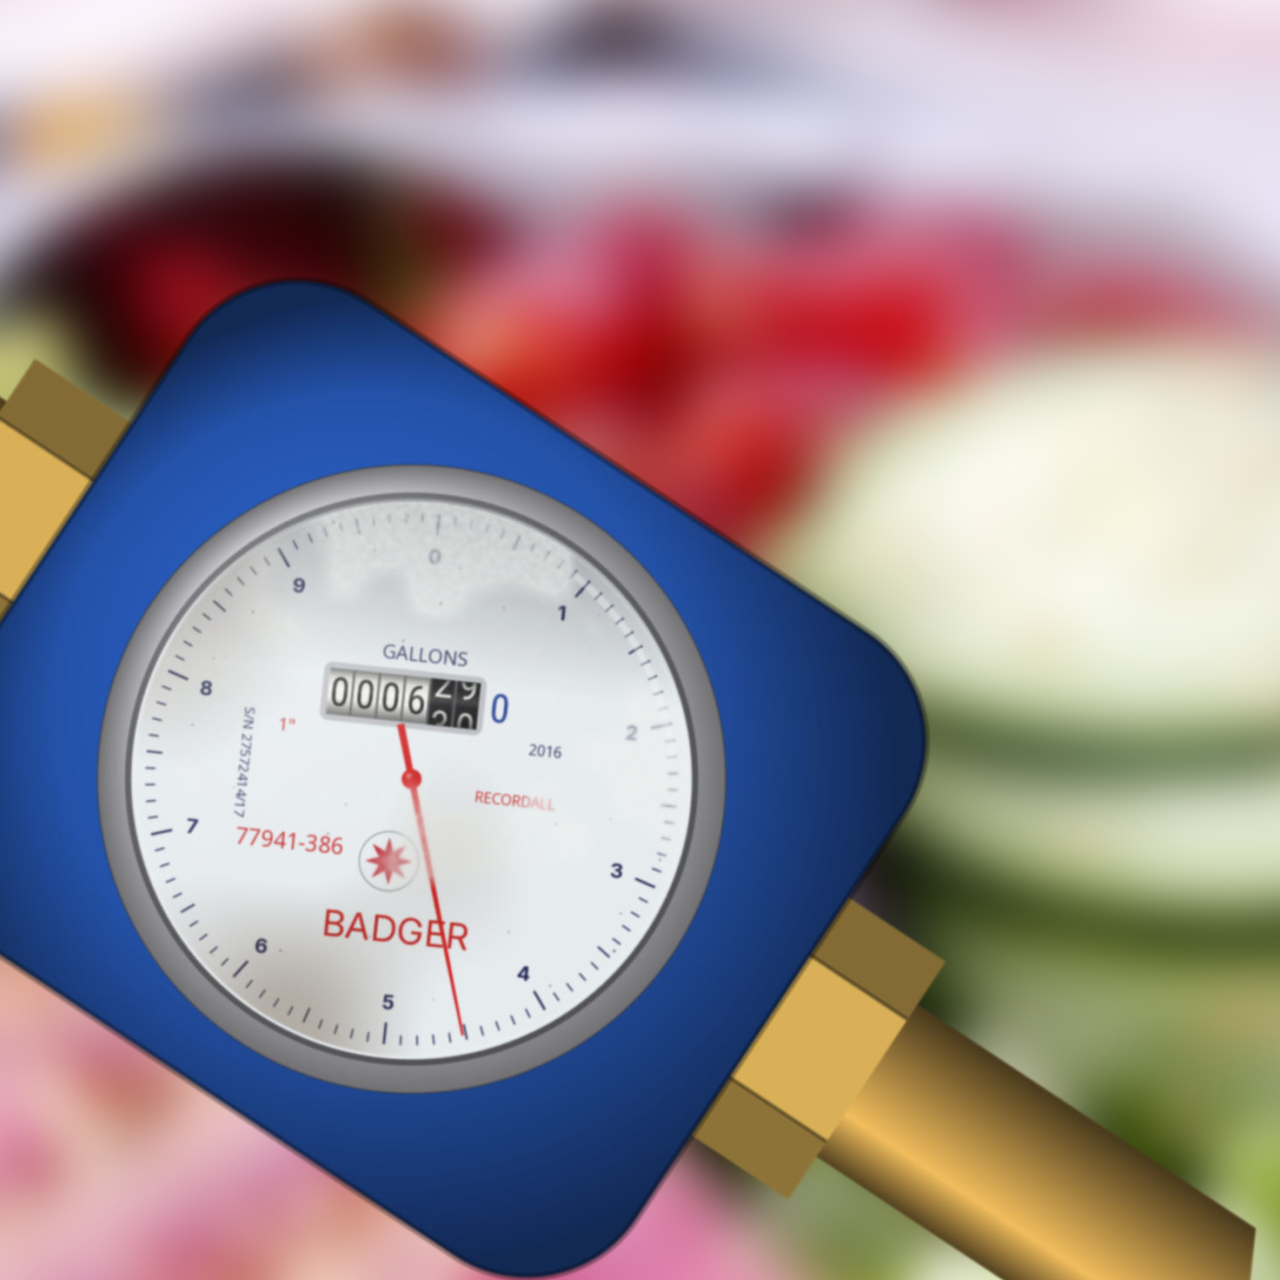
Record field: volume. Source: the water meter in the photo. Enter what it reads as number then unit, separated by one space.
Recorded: 6294.5 gal
